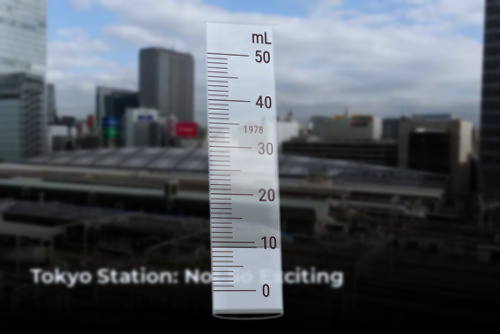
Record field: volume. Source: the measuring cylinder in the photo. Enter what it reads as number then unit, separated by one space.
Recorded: 9 mL
